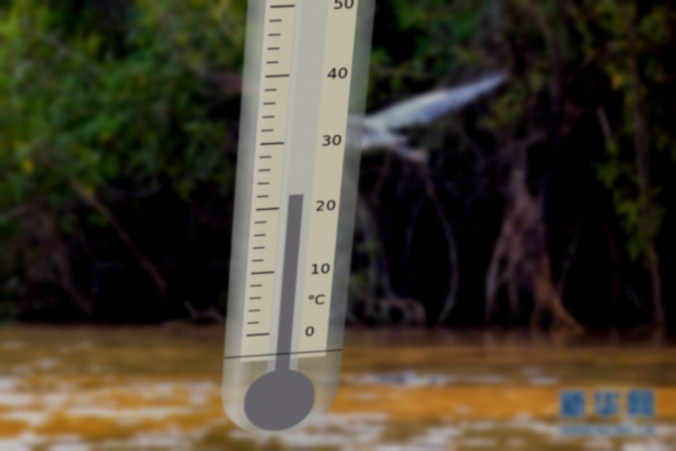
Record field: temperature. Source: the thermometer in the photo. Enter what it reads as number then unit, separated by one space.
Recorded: 22 °C
